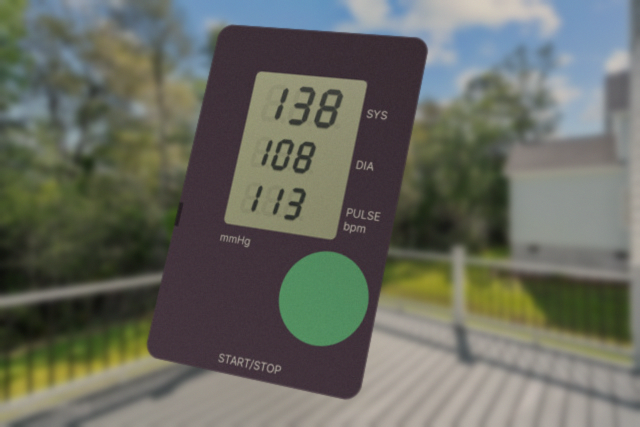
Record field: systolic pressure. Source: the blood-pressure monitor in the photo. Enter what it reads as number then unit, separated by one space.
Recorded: 138 mmHg
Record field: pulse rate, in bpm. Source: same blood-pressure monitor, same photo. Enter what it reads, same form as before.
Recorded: 113 bpm
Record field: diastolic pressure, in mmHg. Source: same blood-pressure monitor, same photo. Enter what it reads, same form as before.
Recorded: 108 mmHg
